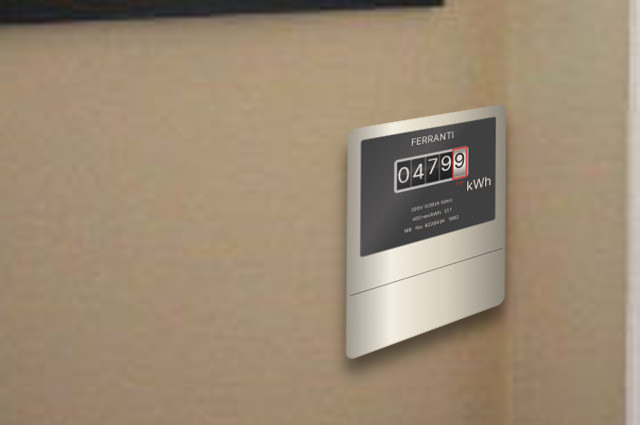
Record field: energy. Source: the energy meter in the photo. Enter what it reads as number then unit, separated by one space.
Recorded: 479.9 kWh
